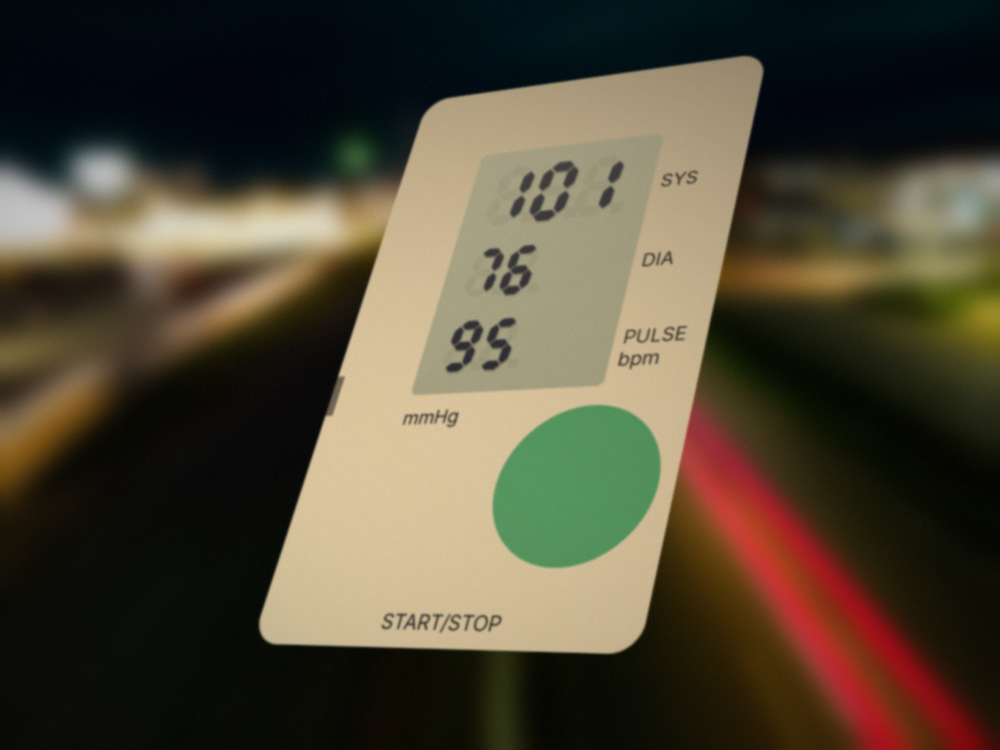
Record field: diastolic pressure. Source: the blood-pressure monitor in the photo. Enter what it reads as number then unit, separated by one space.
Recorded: 76 mmHg
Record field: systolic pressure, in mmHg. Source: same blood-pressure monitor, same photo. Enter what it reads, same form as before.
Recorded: 101 mmHg
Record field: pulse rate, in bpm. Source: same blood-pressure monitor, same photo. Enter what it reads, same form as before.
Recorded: 95 bpm
